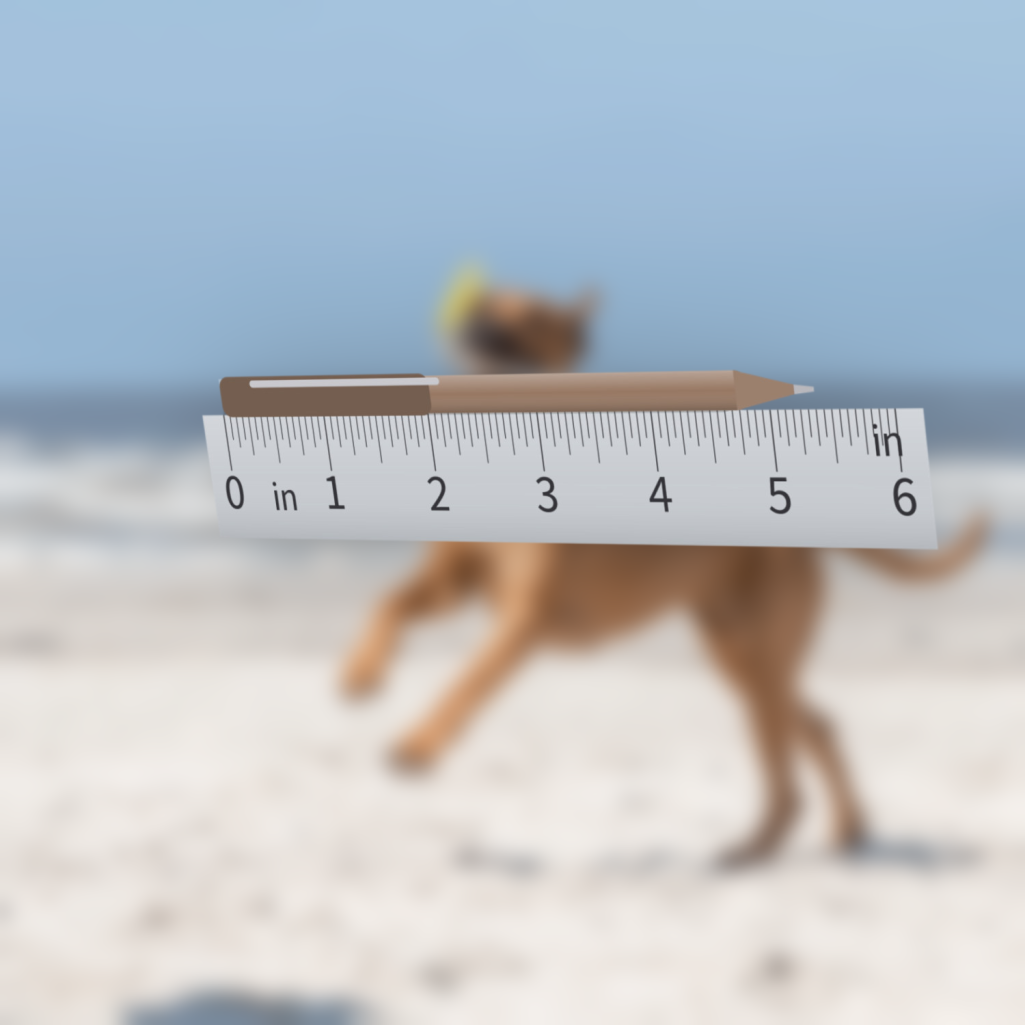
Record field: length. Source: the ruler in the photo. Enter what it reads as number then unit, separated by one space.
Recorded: 5.375 in
